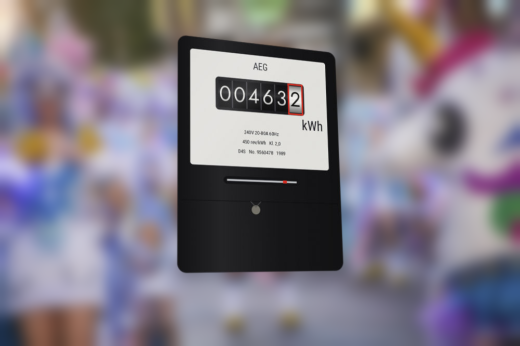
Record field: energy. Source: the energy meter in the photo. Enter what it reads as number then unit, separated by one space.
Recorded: 463.2 kWh
